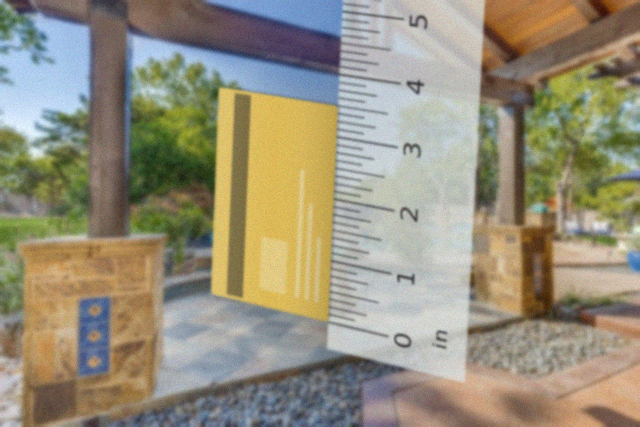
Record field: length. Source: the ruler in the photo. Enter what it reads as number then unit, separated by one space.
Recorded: 3.5 in
